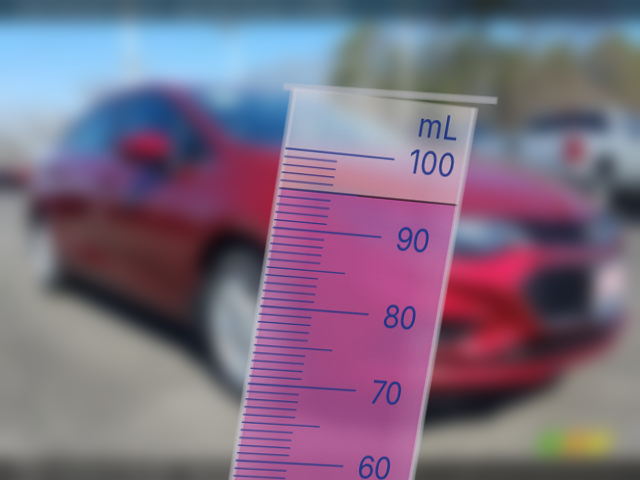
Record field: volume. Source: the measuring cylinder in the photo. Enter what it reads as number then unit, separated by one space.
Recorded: 95 mL
